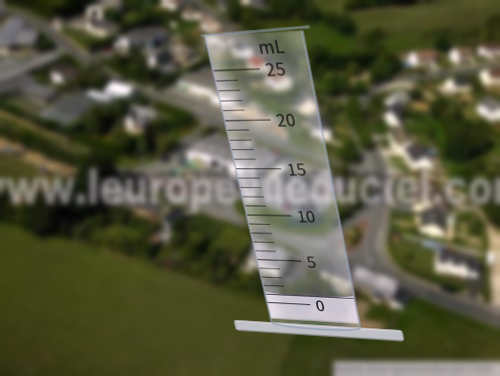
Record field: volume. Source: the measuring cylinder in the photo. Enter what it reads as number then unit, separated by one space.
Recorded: 1 mL
